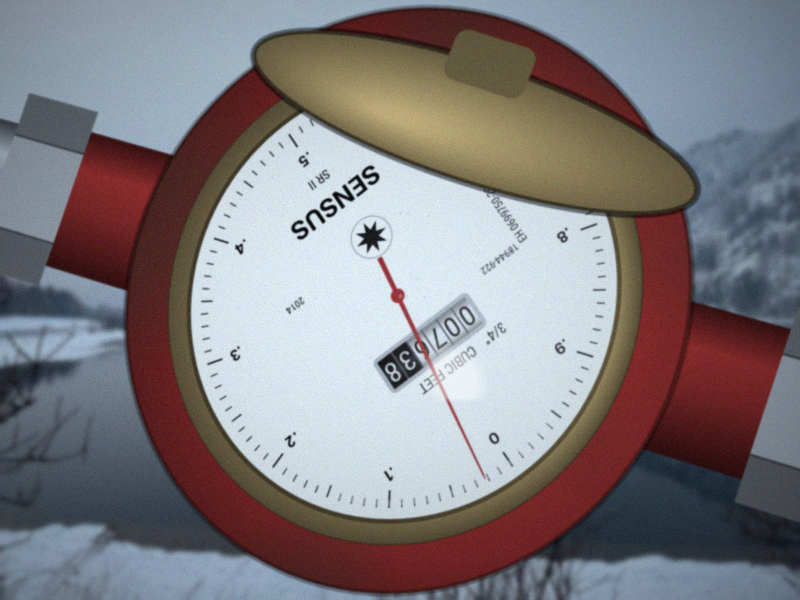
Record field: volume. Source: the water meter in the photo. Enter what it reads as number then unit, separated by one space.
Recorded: 7638.02 ft³
